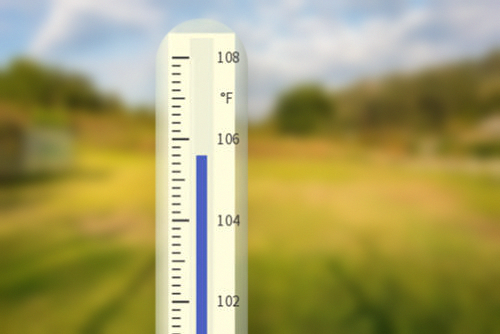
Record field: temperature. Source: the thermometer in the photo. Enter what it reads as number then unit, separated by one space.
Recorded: 105.6 °F
